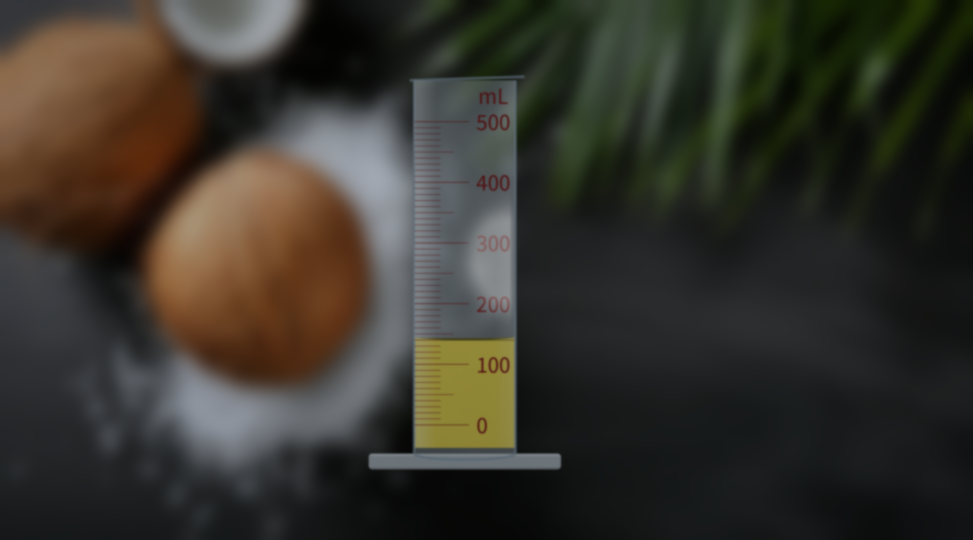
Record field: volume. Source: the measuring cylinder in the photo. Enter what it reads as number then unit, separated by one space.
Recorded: 140 mL
